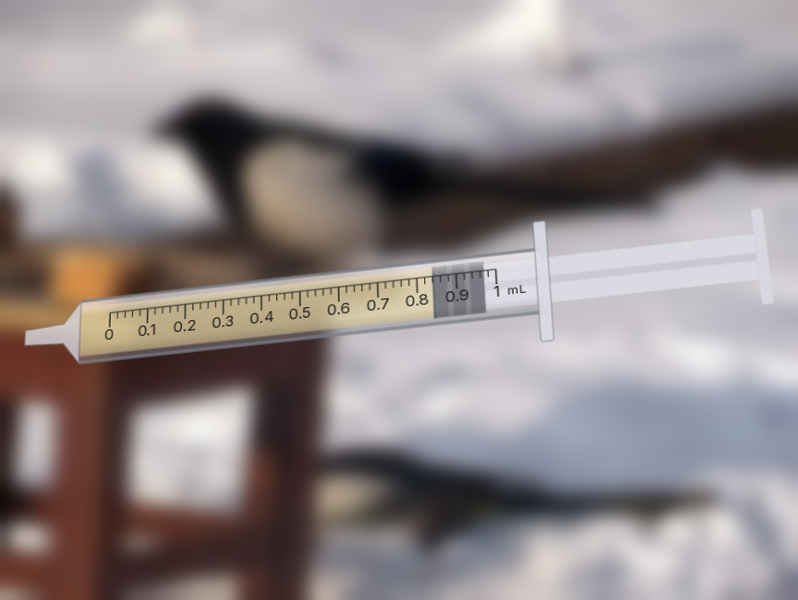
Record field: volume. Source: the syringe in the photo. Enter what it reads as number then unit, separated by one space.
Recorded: 0.84 mL
